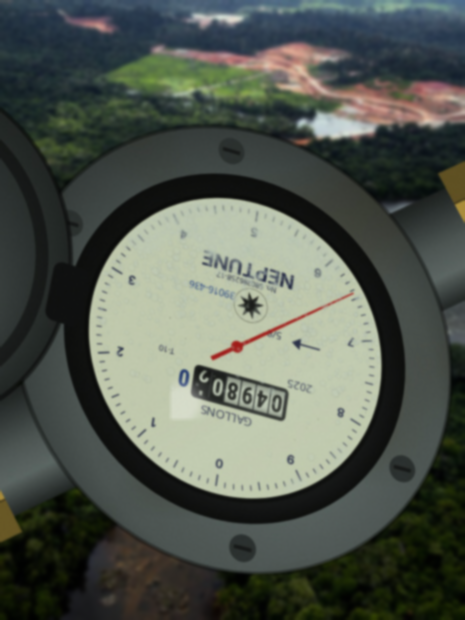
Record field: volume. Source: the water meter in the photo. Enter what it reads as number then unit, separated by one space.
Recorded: 498016.4 gal
